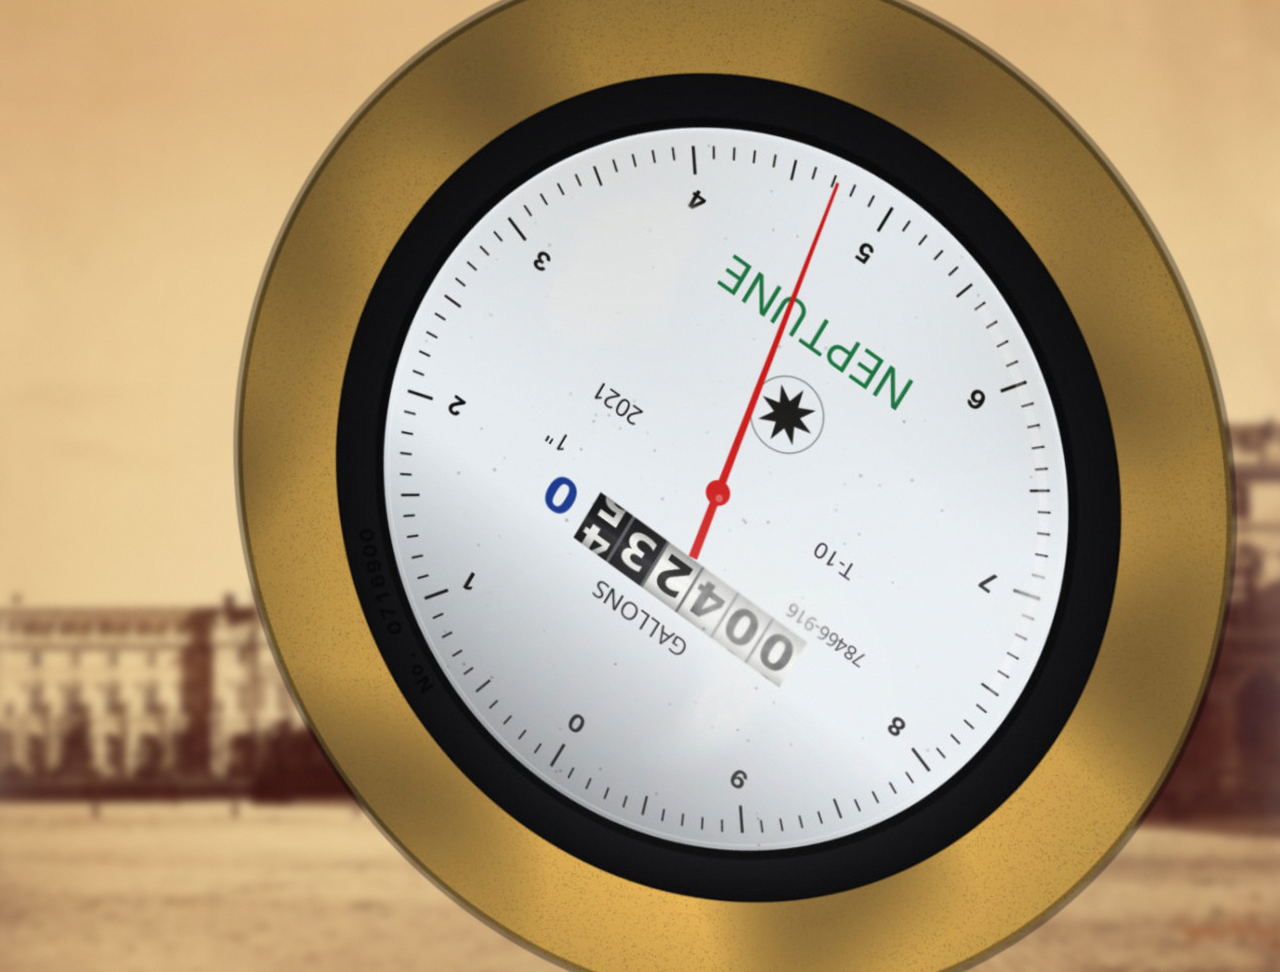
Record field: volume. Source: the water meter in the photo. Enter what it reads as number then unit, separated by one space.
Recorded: 42344.7 gal
